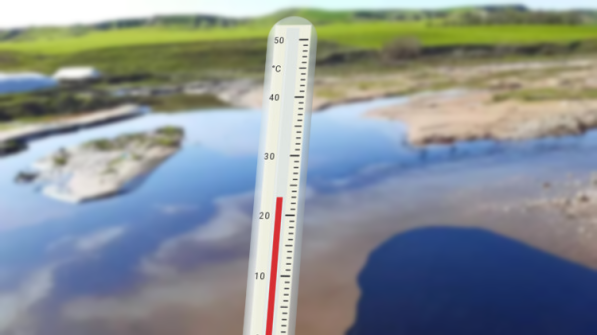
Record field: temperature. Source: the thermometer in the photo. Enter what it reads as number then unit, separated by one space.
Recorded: 23 °C
